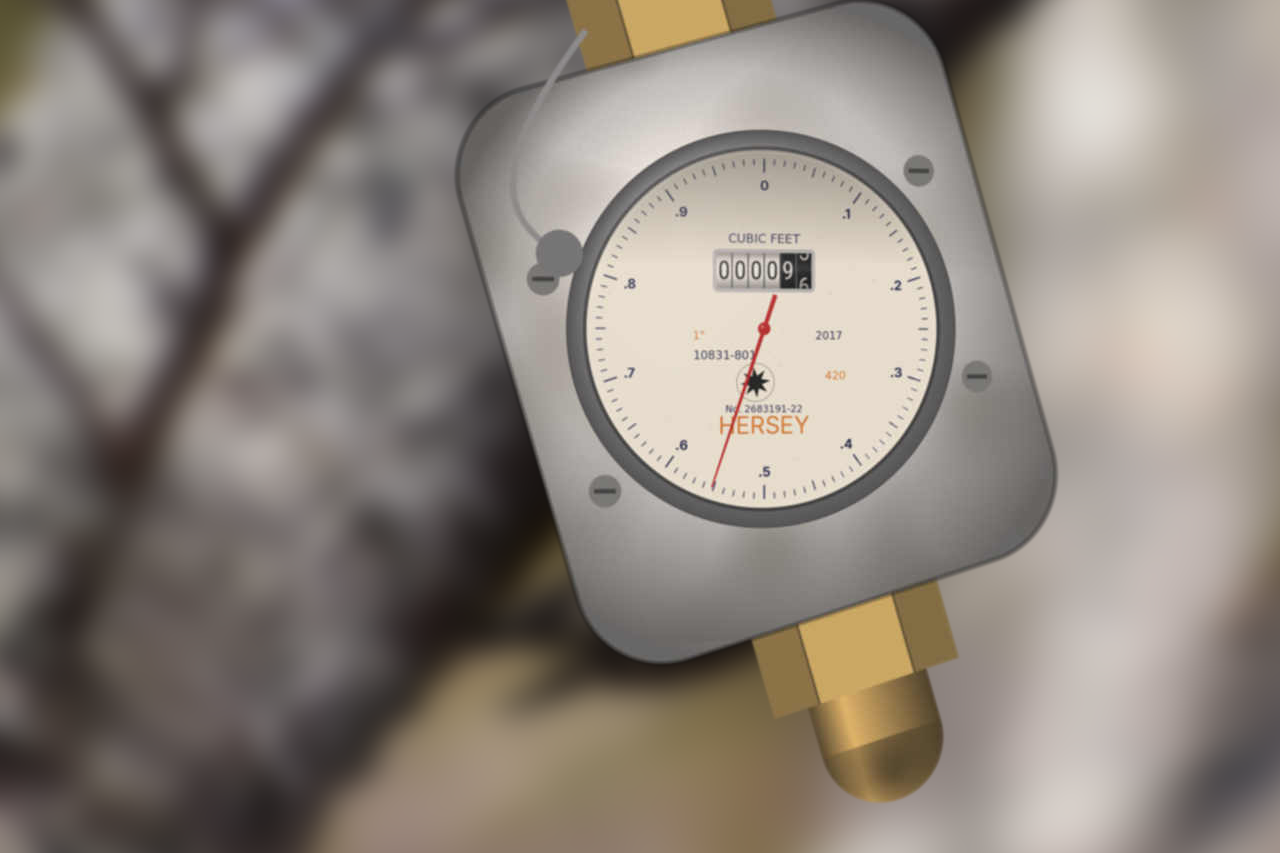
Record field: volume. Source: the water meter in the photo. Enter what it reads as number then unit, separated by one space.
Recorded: 95.55 ft³
